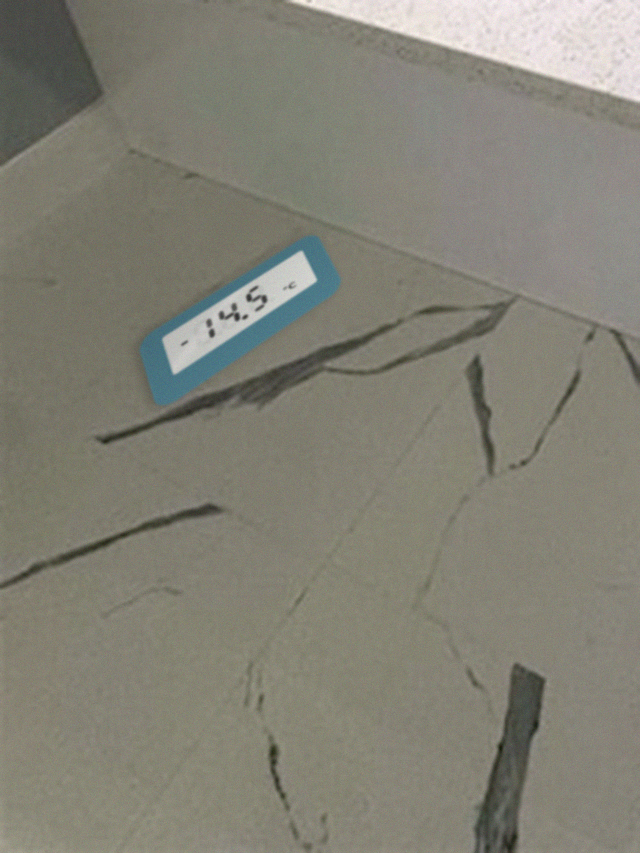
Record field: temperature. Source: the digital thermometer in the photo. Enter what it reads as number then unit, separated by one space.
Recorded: -14.5 °C
